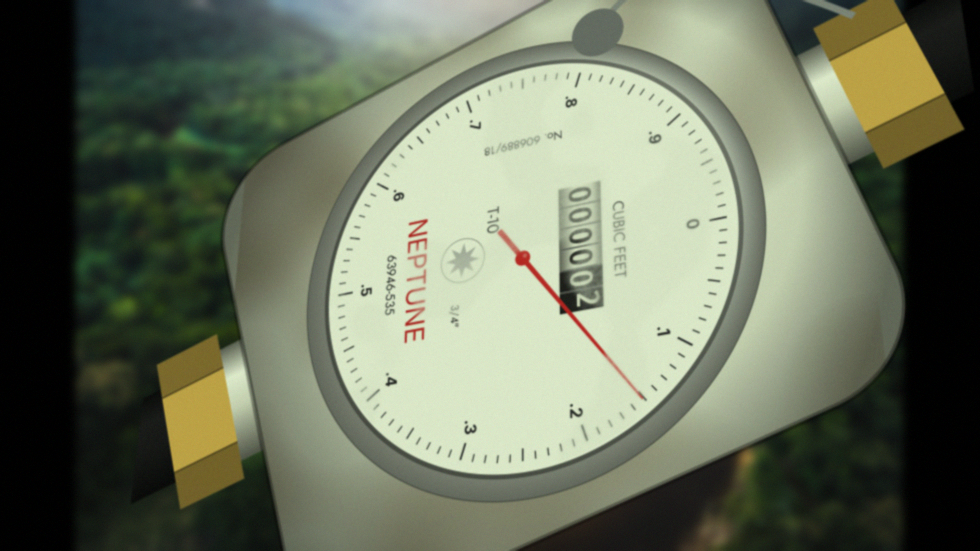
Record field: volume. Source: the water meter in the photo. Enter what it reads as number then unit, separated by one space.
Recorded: 2.15 ft³
